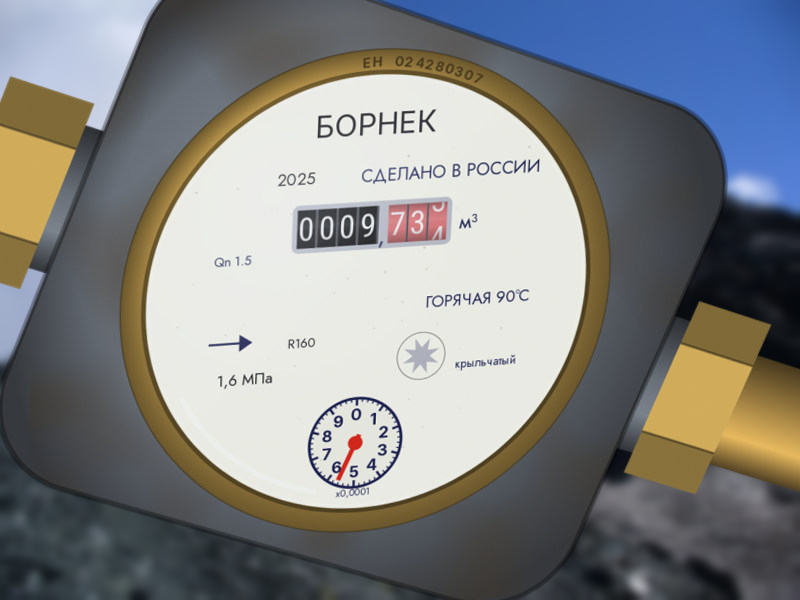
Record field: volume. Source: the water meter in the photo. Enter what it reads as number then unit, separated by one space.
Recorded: 9.7335 m³
